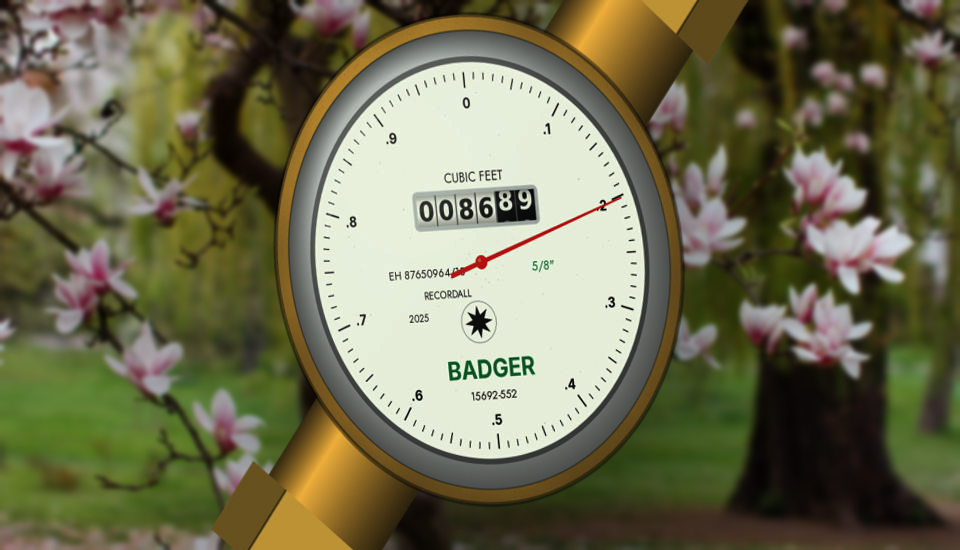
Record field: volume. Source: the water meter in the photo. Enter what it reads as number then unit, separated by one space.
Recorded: 8689.20 ft³
